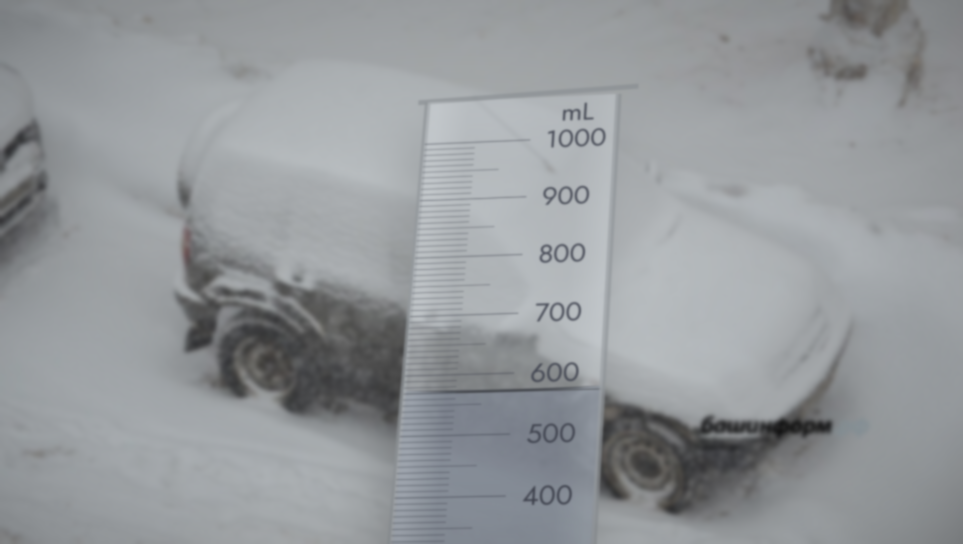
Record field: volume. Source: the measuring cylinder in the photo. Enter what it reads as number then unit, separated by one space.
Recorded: 570 mL
